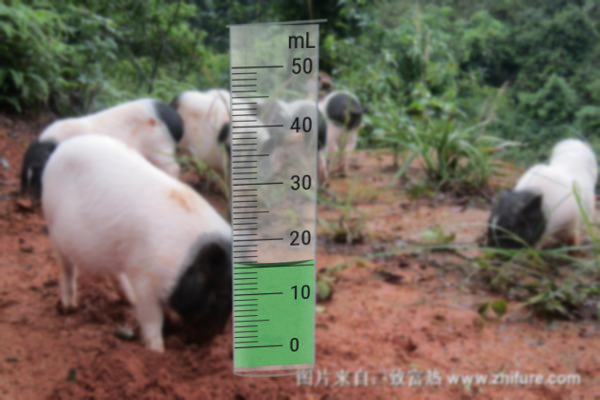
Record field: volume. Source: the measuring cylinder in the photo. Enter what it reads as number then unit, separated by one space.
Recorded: 15 mL
